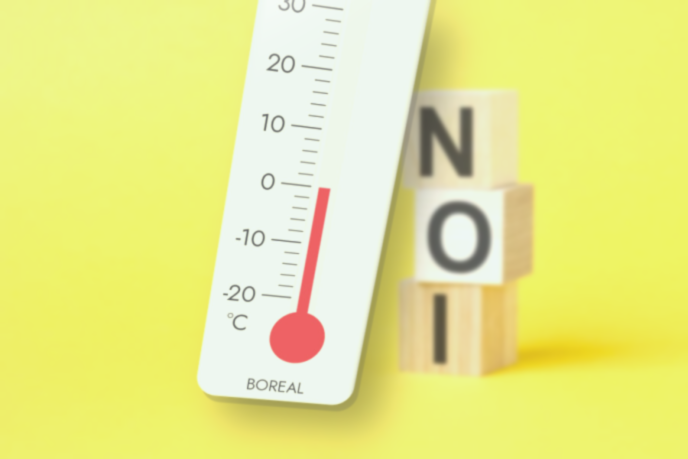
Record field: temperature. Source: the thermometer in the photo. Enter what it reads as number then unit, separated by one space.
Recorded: 0 °C
